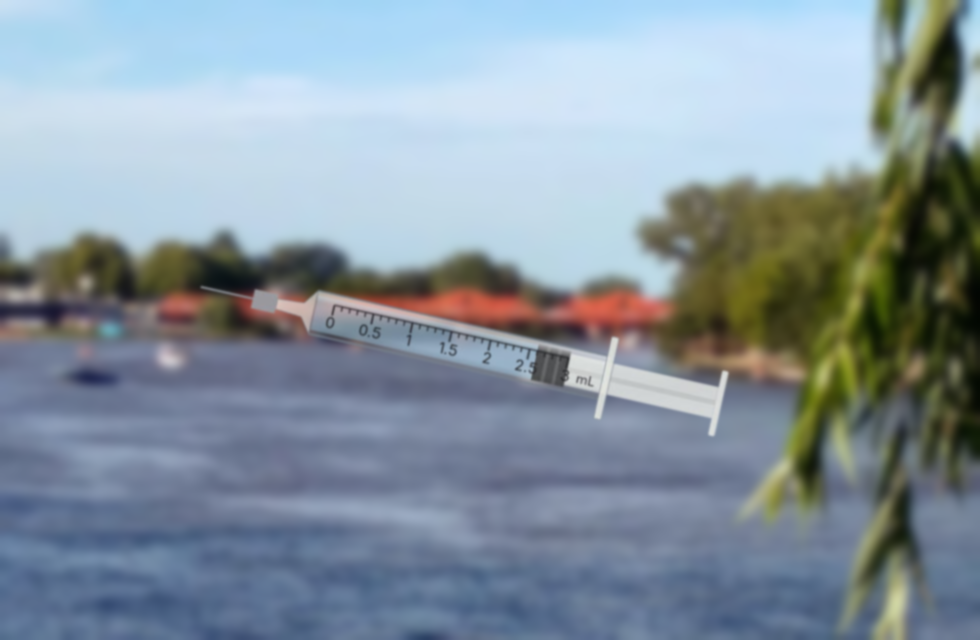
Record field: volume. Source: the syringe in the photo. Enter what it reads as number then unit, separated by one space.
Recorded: 2.6 mL
